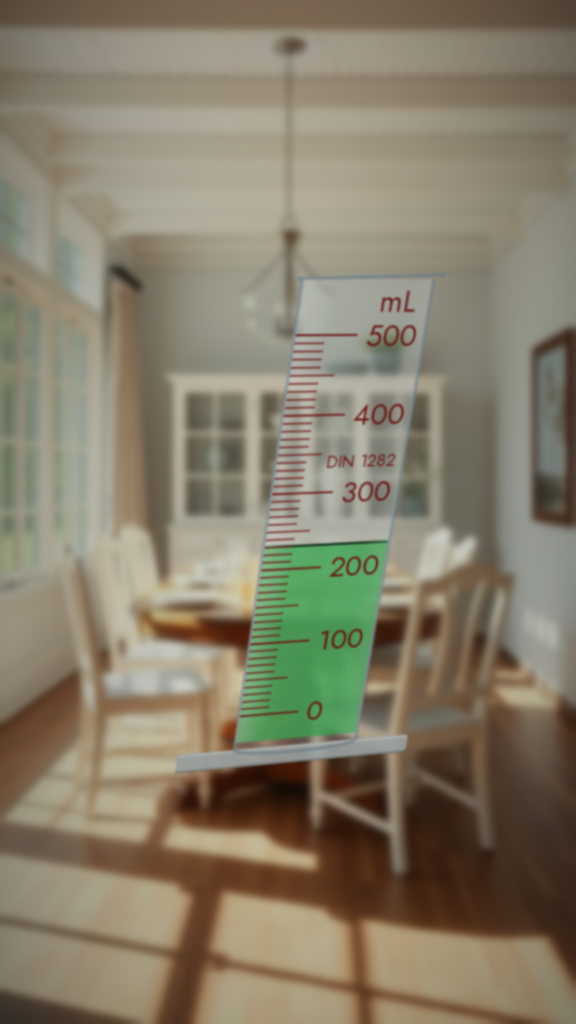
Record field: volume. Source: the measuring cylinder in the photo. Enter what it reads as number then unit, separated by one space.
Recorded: 230 mL
